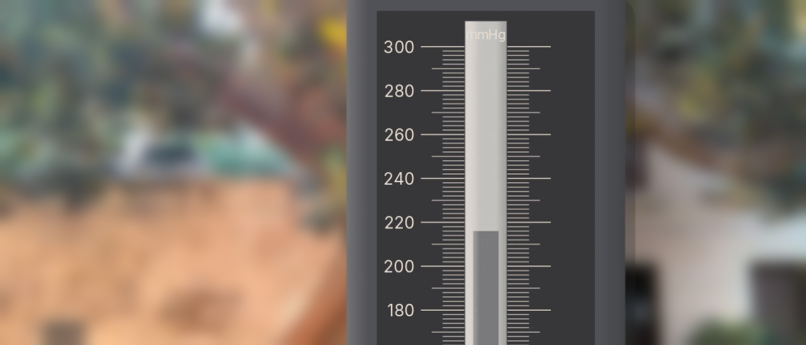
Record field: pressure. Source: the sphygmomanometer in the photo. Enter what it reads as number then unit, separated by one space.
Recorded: 216 mmHg
